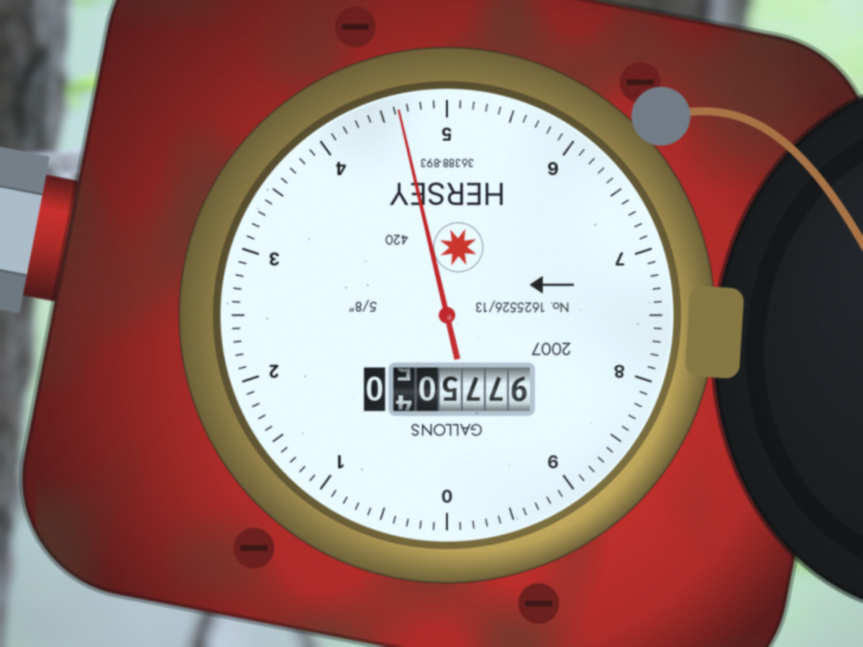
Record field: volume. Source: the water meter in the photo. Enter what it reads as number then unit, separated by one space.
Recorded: 9775044.6 gal
